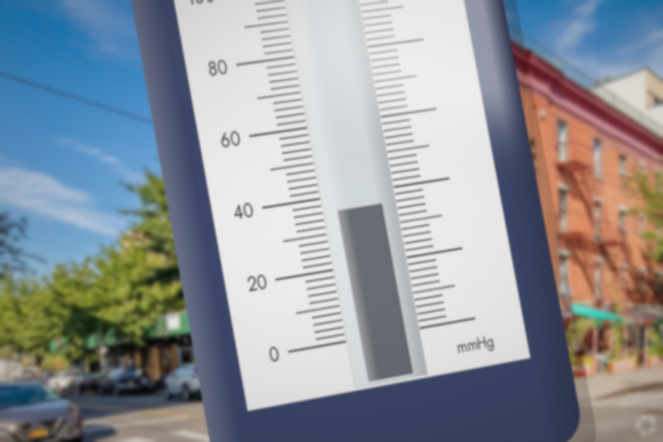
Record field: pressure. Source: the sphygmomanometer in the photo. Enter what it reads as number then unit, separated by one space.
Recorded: 36 mmHg
